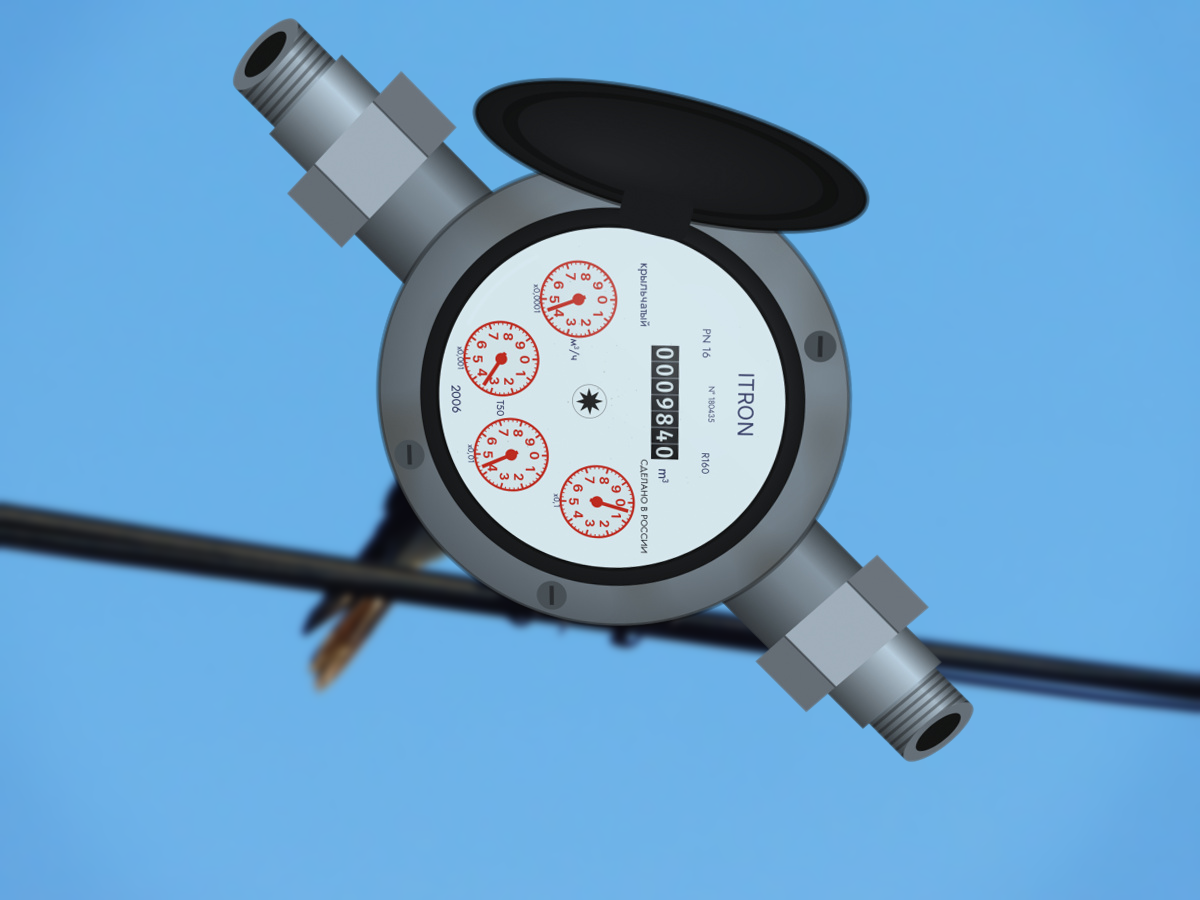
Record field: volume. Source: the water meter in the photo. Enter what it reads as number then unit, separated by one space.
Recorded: 9840.0434 m³
